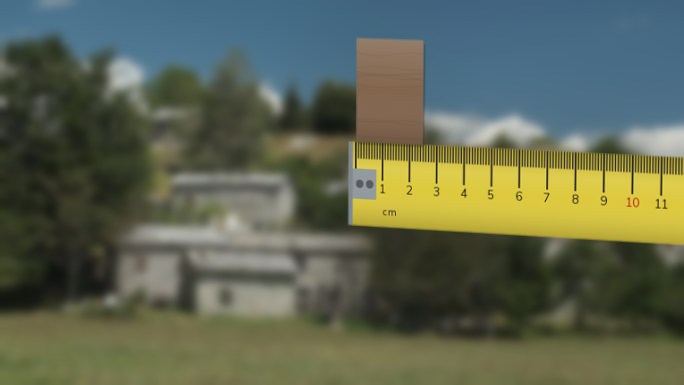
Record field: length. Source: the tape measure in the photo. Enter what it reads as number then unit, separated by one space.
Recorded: 2.5 cm
